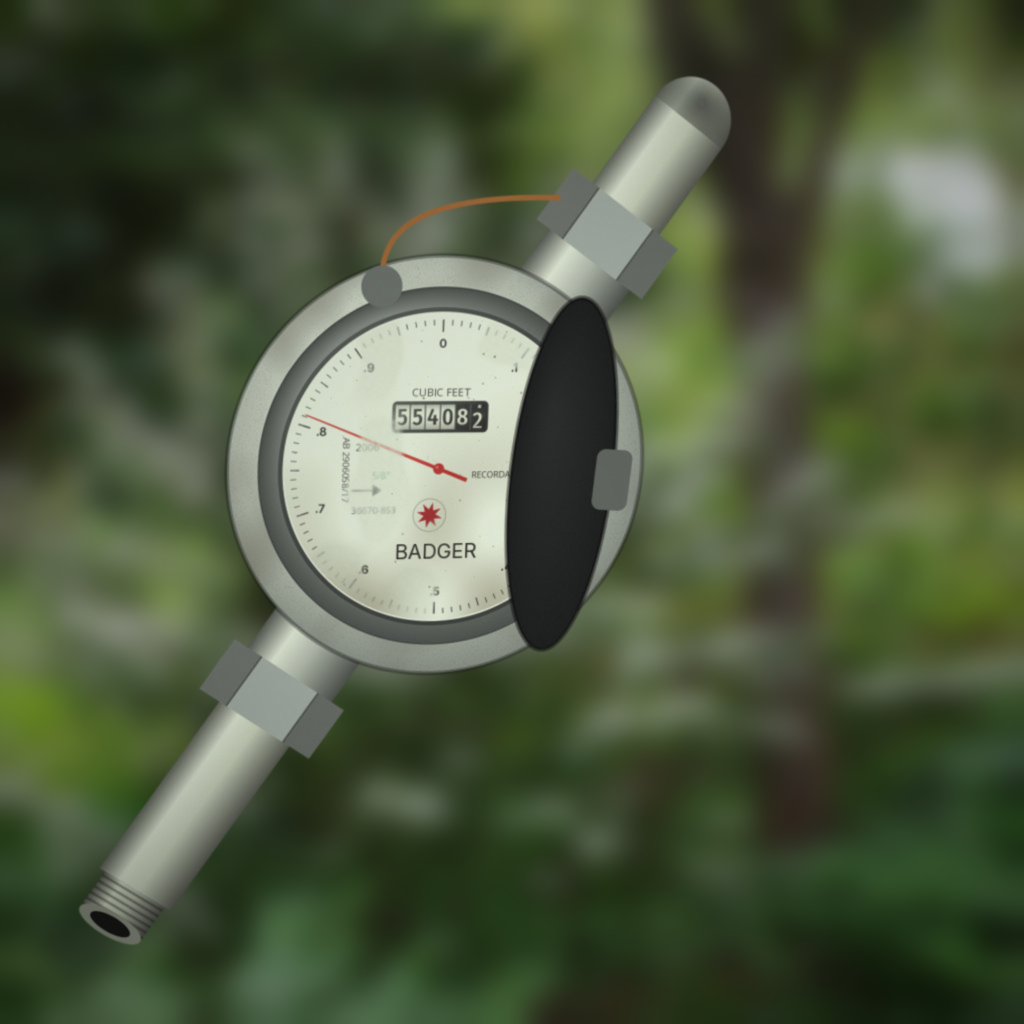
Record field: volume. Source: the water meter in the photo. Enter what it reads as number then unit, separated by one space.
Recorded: 554081.81 ft³
